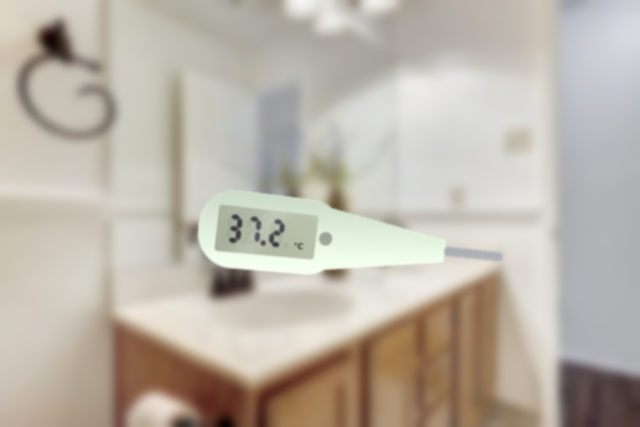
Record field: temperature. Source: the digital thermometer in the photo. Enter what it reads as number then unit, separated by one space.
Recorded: 37.2 °C
